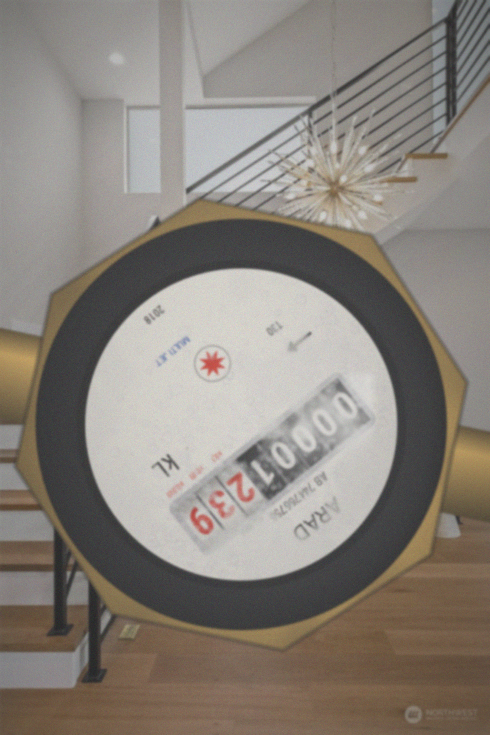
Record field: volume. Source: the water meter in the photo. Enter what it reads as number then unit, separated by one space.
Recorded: 1.239 kL
